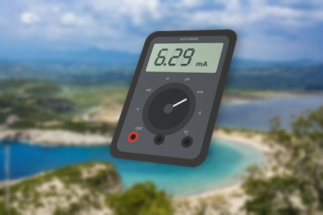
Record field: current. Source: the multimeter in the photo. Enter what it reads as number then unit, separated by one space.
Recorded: 6.29 mA
